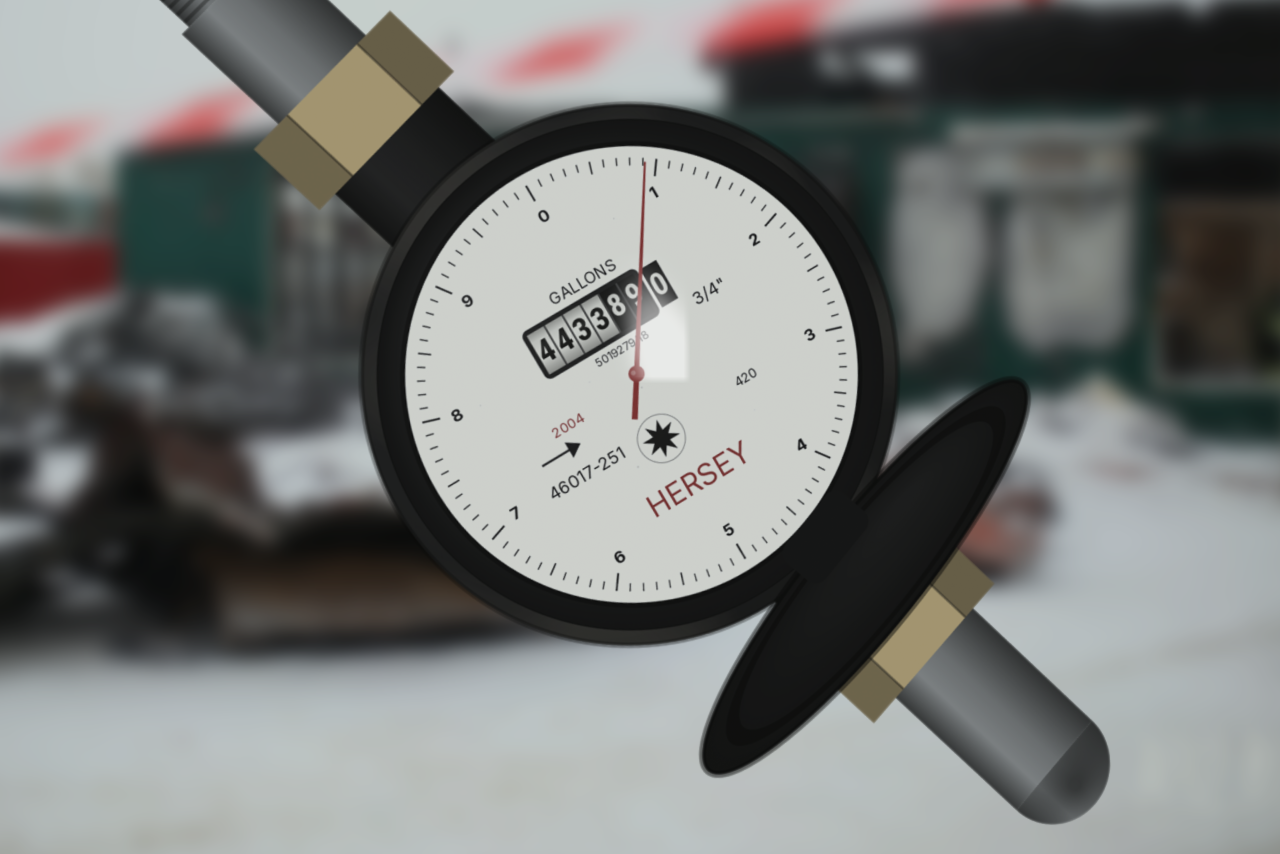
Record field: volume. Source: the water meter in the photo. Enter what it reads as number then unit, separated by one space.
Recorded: 4433890.9 gal
